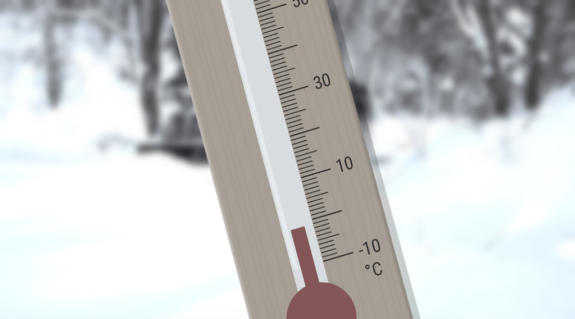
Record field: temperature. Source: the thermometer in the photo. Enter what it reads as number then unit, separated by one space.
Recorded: -1 °C
